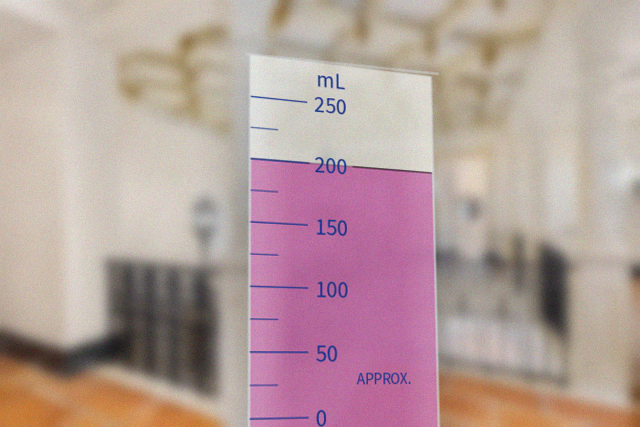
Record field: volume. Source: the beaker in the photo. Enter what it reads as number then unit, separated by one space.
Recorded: 200 mL
